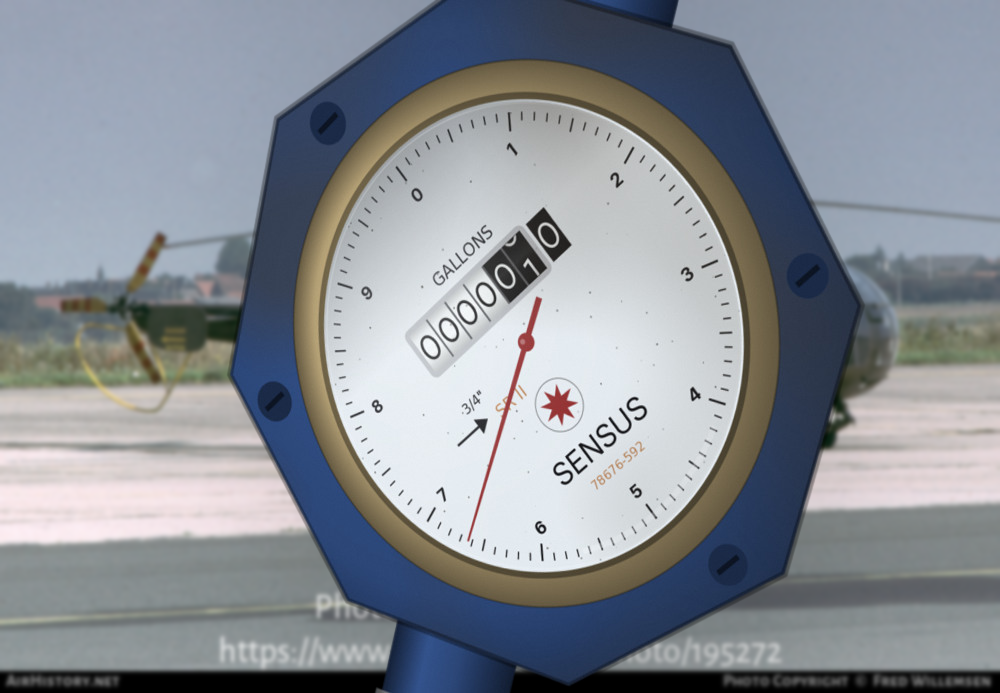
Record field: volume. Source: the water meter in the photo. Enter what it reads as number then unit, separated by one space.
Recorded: 6.6 gal
